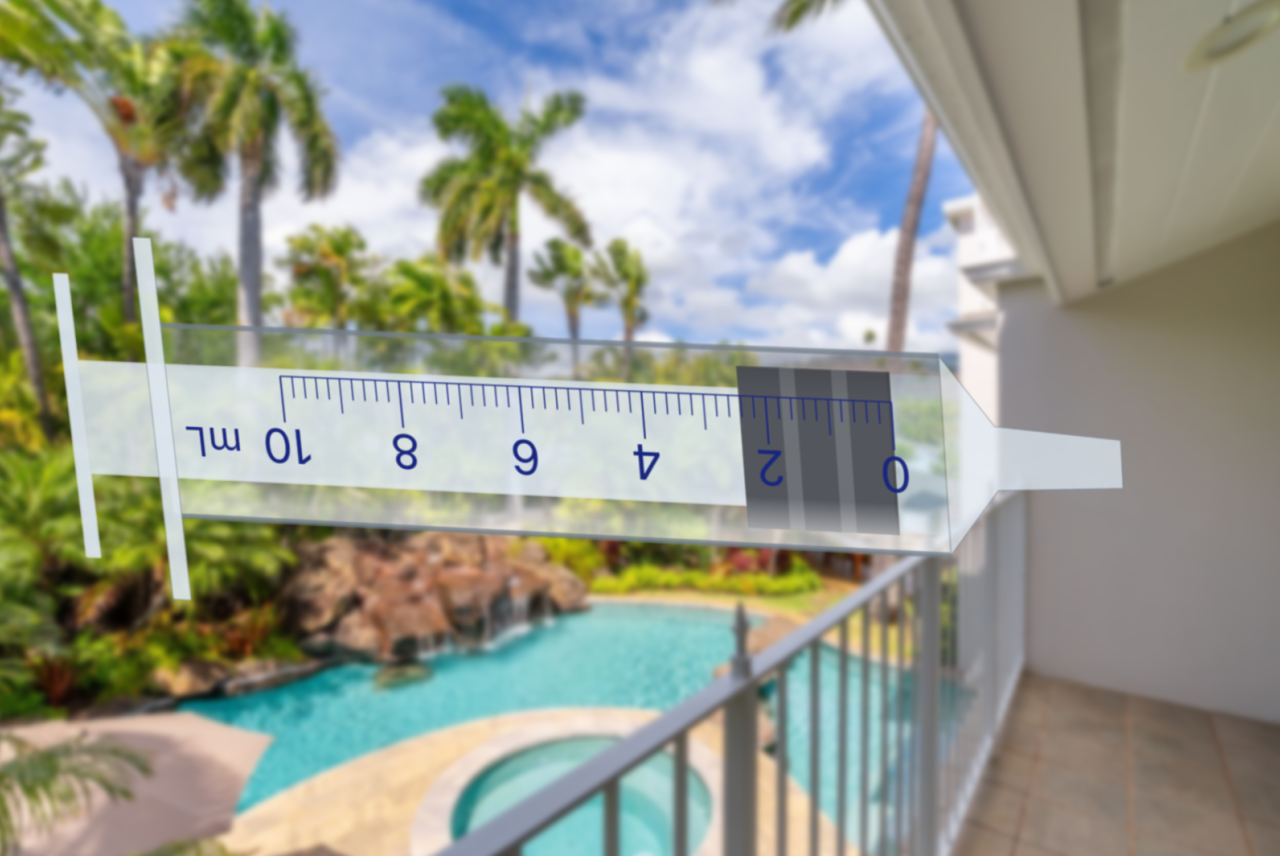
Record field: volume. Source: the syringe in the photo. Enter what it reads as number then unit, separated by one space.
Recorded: 0 mL
